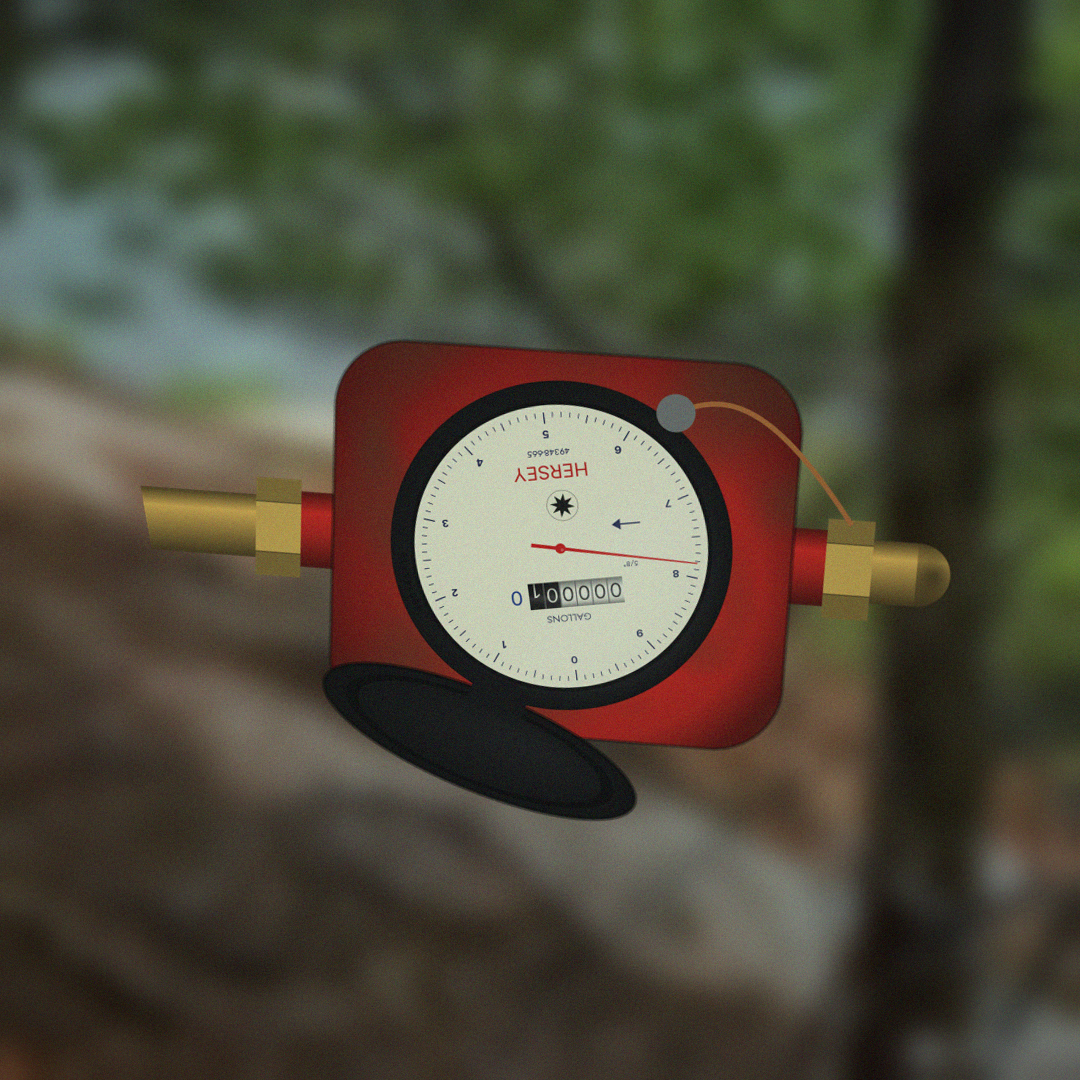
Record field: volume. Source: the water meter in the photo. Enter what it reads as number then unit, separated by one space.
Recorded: 7.8 gal
